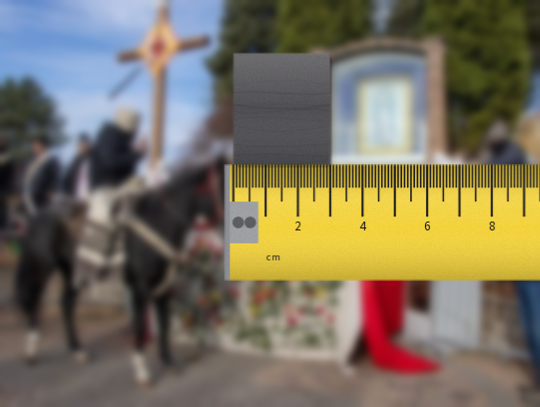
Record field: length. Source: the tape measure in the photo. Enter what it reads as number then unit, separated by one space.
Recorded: 3 cm
